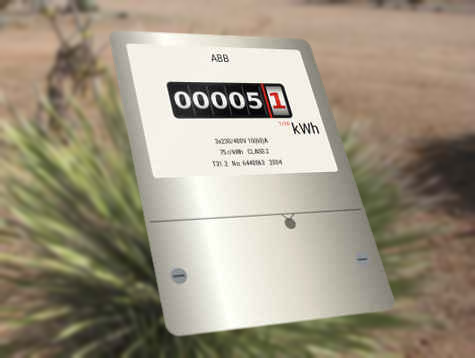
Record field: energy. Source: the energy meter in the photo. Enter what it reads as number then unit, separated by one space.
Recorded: 5.1 kWh
